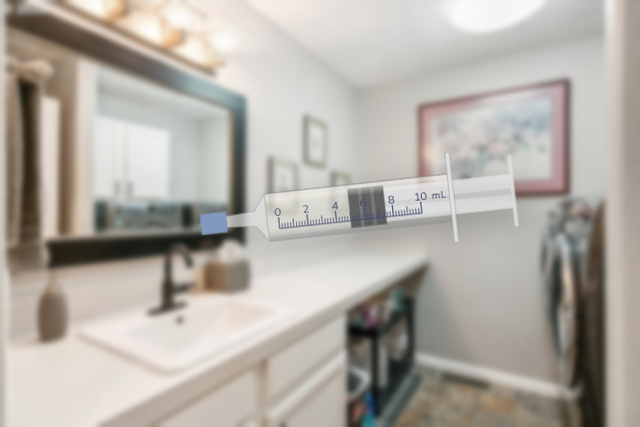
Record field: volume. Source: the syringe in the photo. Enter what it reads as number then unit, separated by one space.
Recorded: 5 mL
